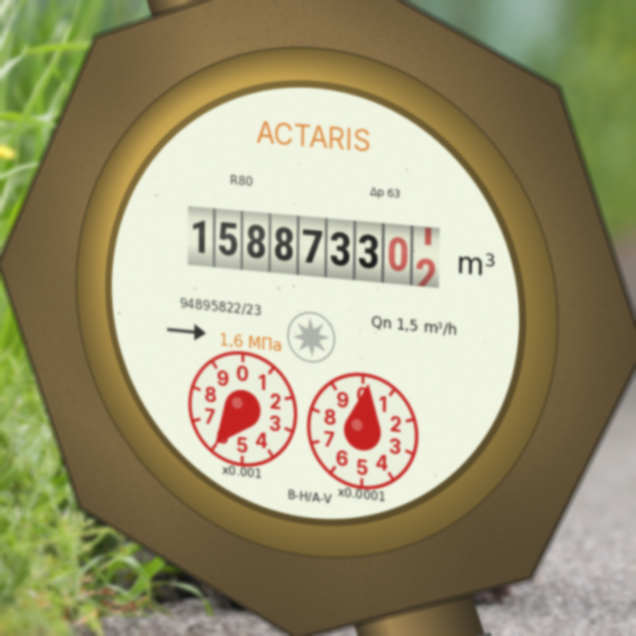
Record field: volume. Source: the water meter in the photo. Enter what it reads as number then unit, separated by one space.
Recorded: 1588733.0160 m³
